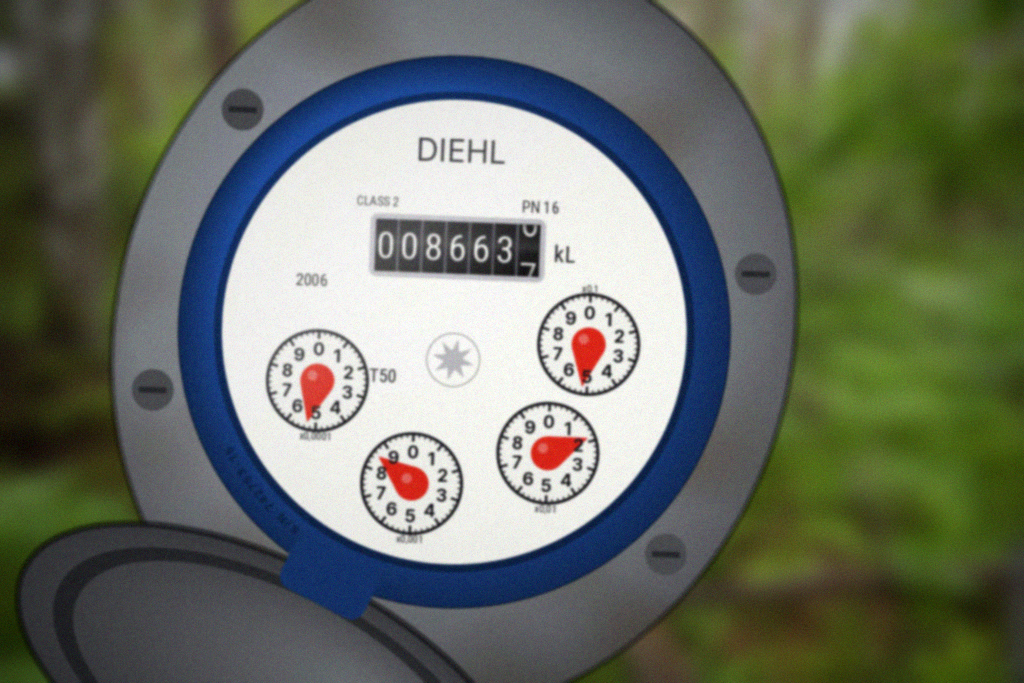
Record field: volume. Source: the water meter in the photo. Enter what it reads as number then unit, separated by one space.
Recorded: 86636.5185 kL
